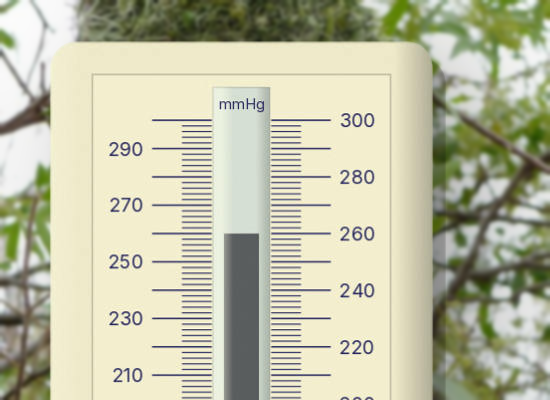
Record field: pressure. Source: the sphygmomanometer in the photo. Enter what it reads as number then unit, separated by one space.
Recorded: 260 mmHg
